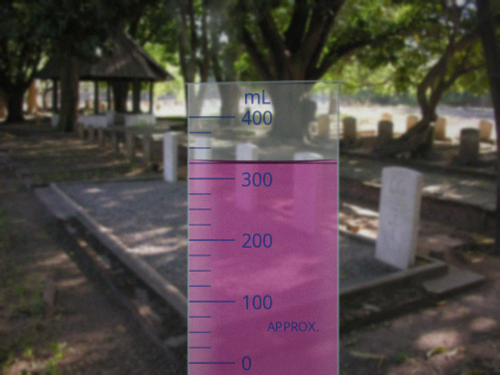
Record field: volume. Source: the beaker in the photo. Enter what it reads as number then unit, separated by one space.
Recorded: 325 mL
